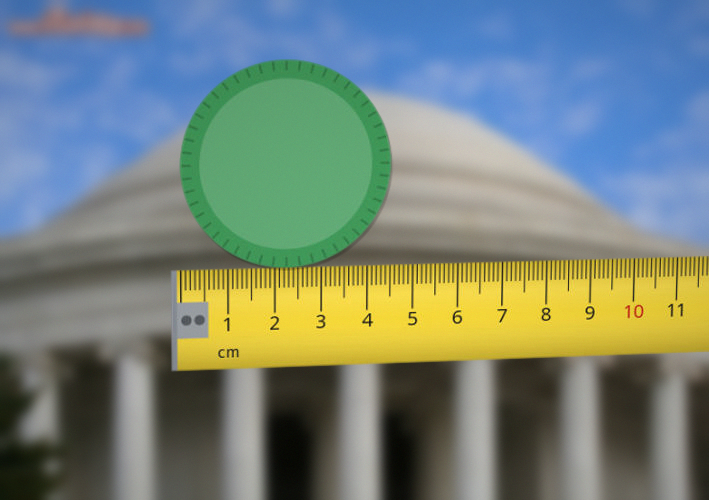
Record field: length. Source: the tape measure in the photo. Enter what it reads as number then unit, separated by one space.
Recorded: 4.5 cm
